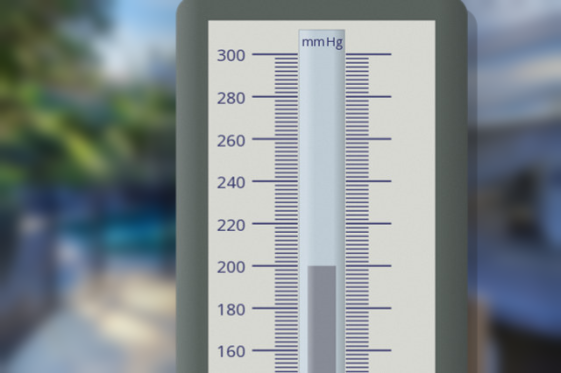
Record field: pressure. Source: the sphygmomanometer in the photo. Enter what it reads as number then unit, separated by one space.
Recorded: 200 mmHg
